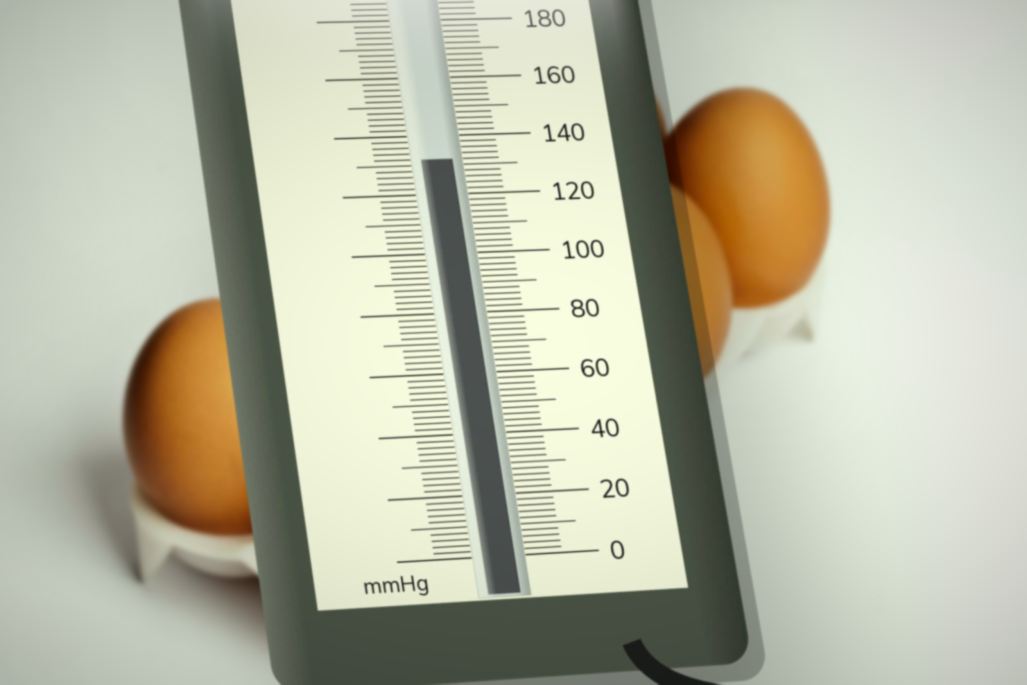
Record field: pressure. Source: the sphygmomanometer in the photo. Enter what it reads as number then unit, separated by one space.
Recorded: 132 mmHg
